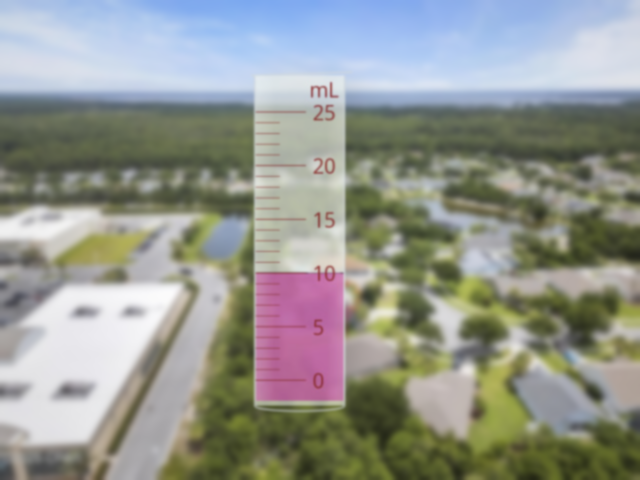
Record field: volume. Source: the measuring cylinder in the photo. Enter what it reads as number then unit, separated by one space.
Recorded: 10 mL
